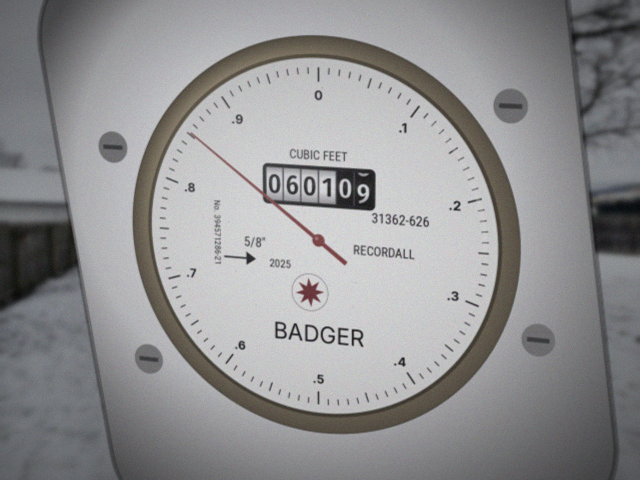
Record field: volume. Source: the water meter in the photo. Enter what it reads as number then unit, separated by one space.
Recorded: 60108.85 ft³
